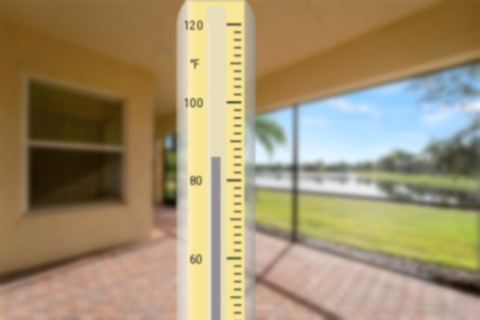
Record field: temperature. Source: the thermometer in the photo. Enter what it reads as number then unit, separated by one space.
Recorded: 86 °F
